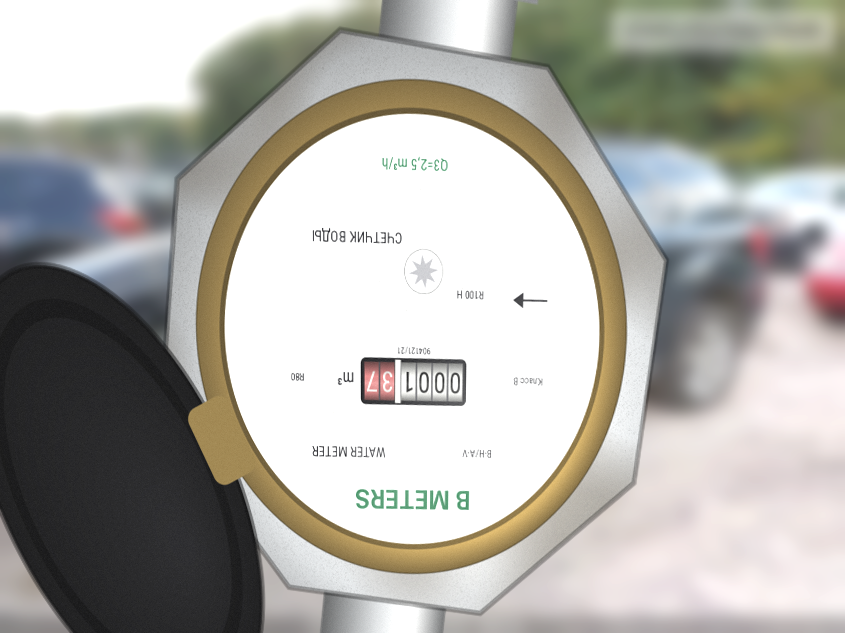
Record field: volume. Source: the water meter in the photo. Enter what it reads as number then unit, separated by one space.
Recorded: 1.37 m³
